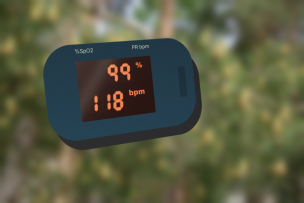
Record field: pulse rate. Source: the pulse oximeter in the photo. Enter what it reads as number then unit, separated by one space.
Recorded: 118 bpm
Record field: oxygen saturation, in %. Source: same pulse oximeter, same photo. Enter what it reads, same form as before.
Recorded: 99 %
